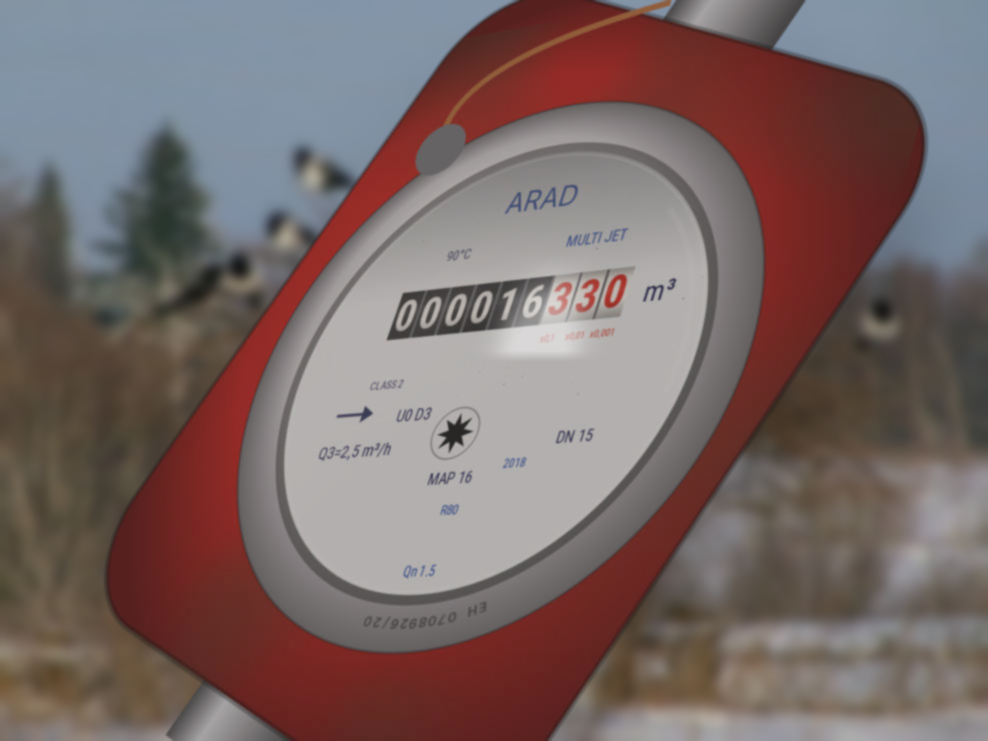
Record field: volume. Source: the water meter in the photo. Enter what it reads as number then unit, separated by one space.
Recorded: 16.330 m³
